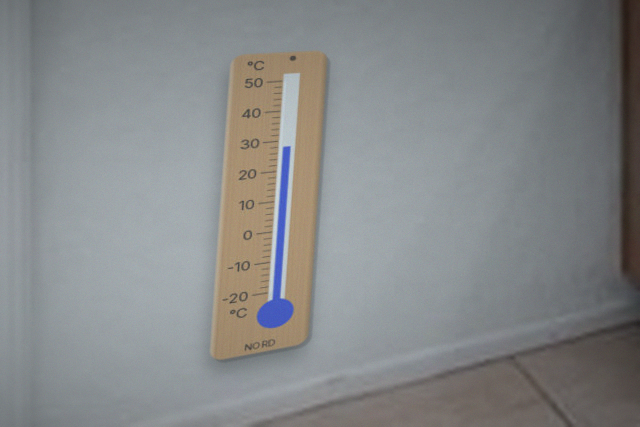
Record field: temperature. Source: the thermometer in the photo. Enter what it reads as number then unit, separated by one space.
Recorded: 28 °C
